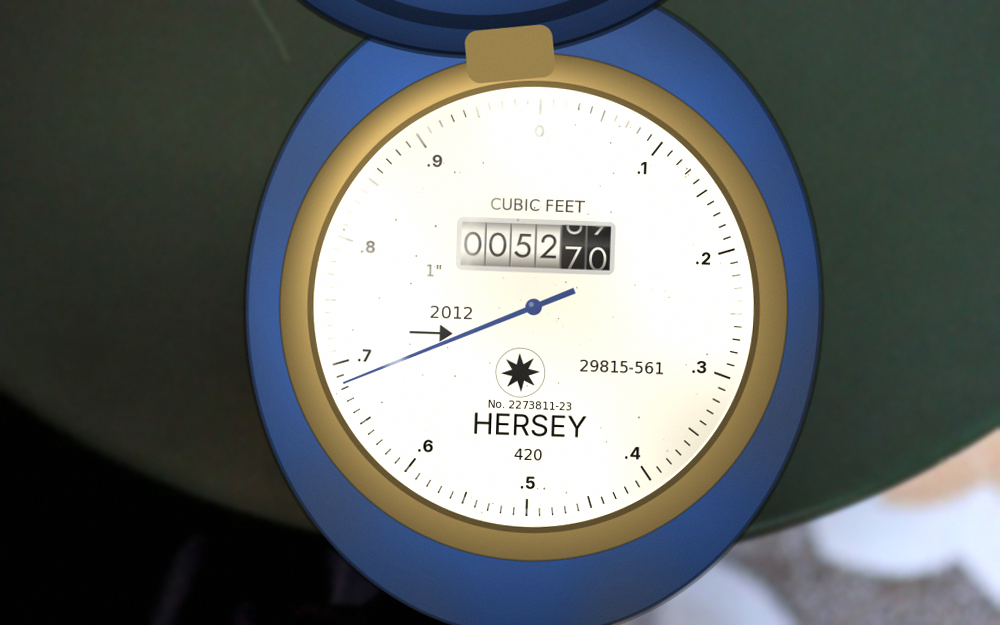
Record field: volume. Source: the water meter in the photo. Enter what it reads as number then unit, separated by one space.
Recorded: 5269.68 ft³
